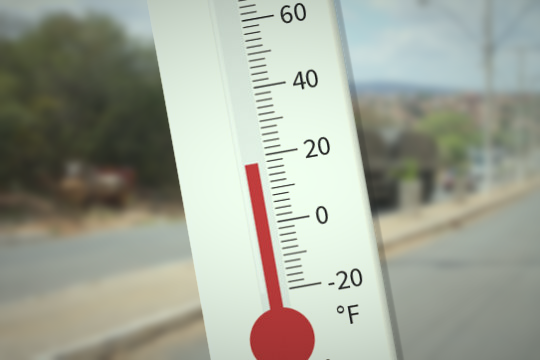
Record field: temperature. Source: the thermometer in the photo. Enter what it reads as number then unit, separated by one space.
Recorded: 18 °F
